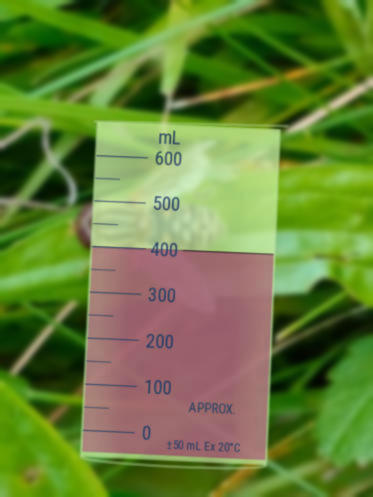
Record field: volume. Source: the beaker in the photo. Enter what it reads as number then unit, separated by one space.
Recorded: 400 mL
